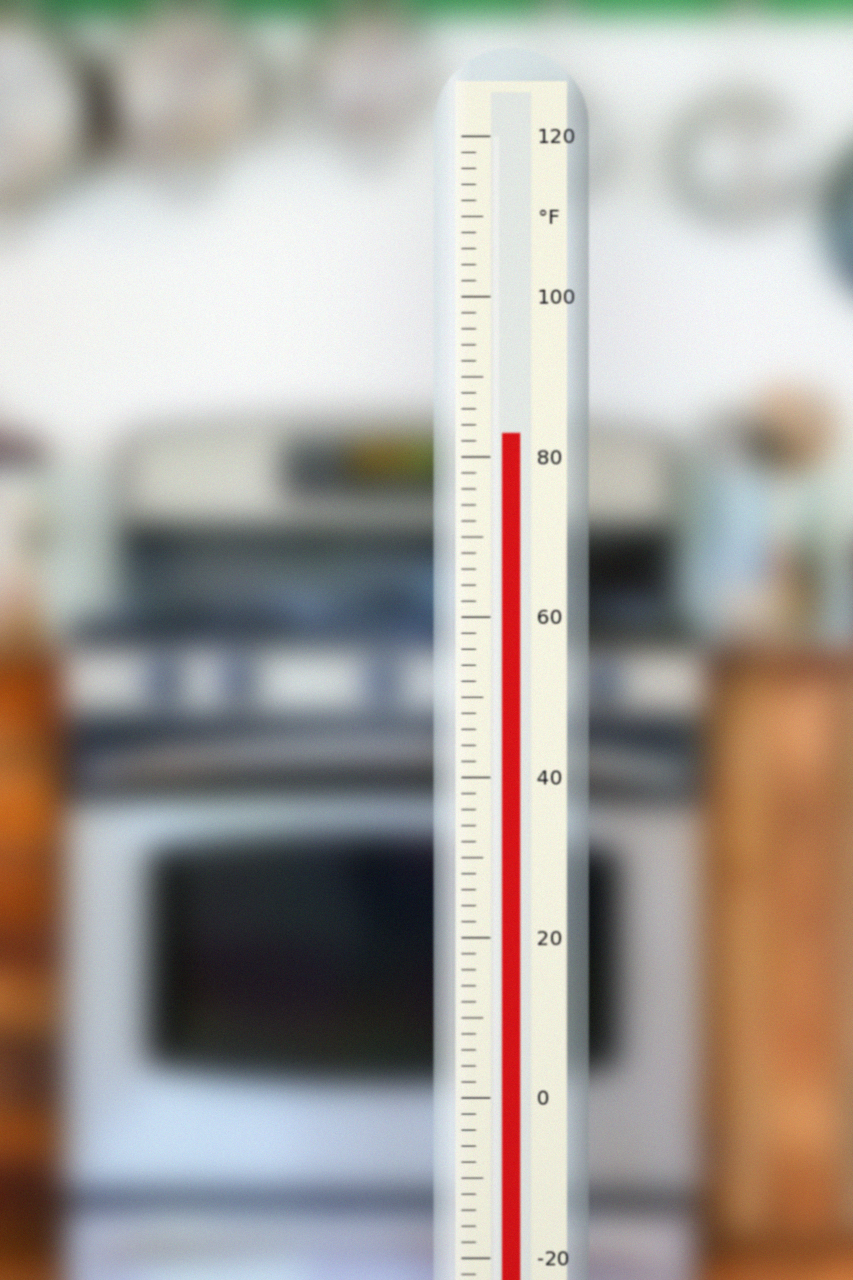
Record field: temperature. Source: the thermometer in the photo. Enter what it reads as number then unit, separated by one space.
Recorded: 83 °F
